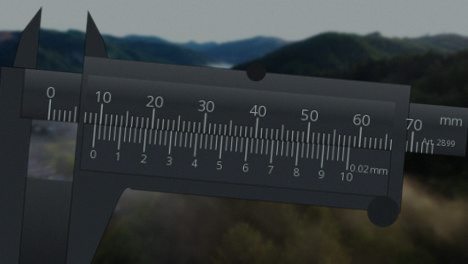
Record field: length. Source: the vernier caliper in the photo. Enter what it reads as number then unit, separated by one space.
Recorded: 9.0 mm
